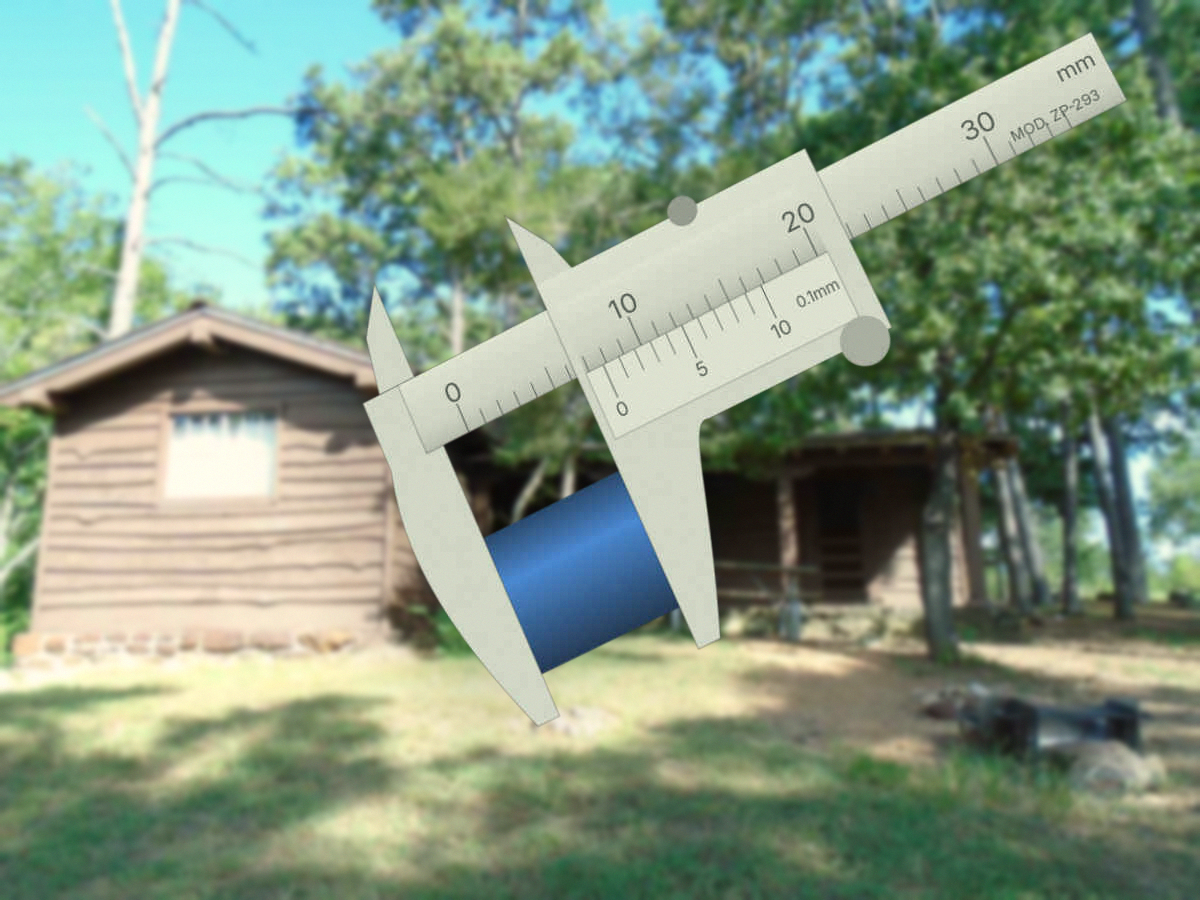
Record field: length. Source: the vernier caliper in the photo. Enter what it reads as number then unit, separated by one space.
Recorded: 7.8 mm
